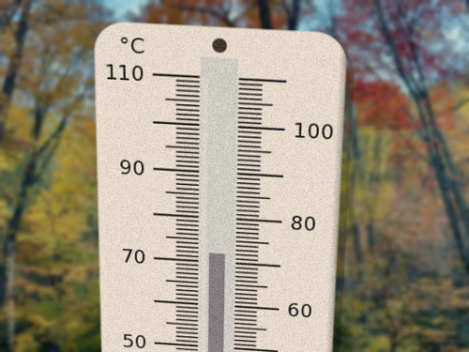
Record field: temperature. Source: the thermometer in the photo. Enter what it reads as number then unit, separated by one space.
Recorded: 72 °C
